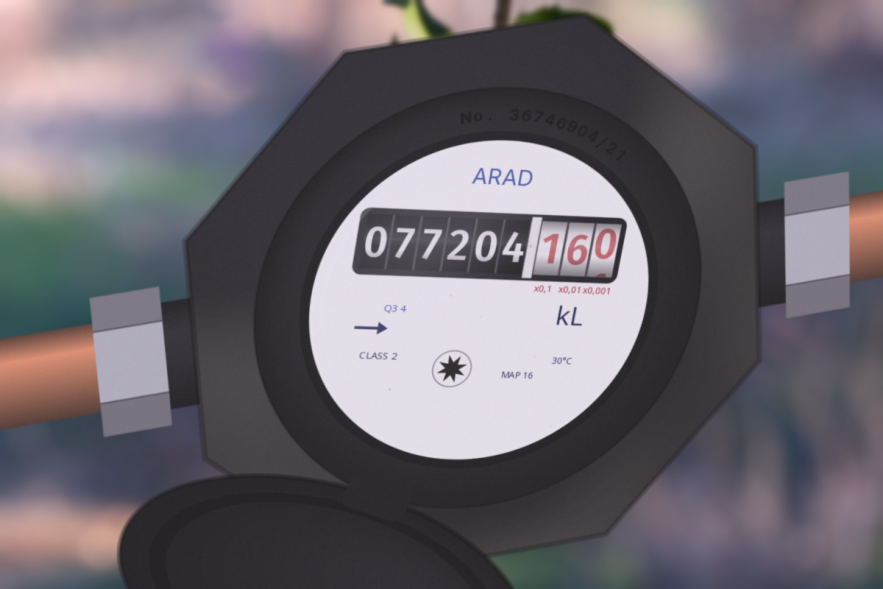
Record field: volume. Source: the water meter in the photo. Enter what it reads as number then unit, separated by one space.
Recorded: 77204.160 kL
